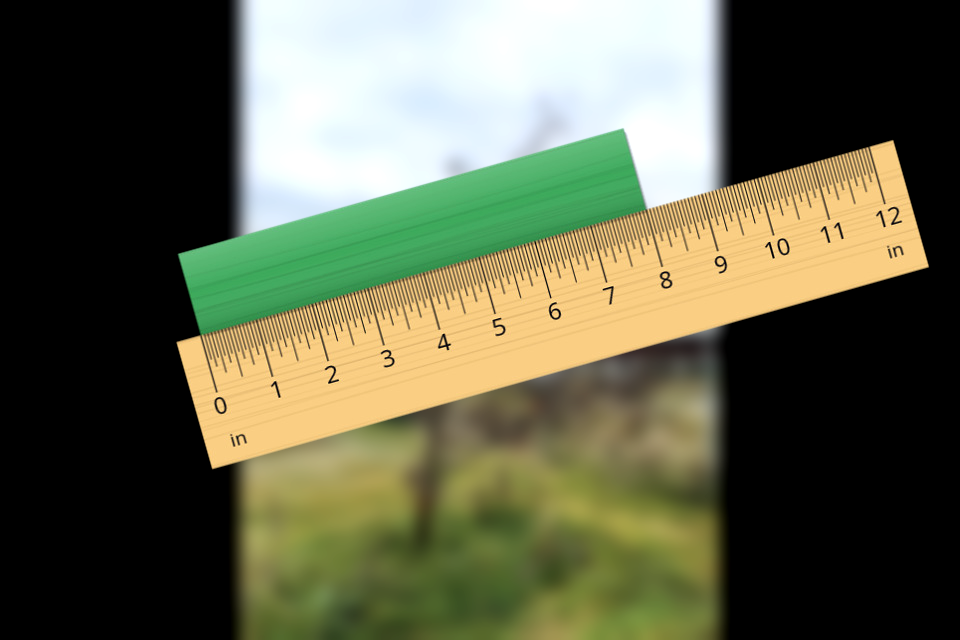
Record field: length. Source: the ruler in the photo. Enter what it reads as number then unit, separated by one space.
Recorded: 8 in
